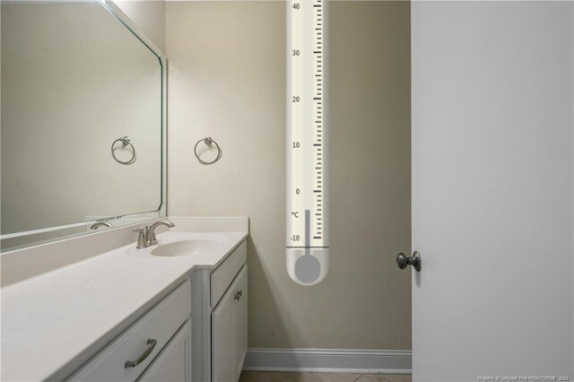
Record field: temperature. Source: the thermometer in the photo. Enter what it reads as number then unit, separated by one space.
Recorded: -4 °C
